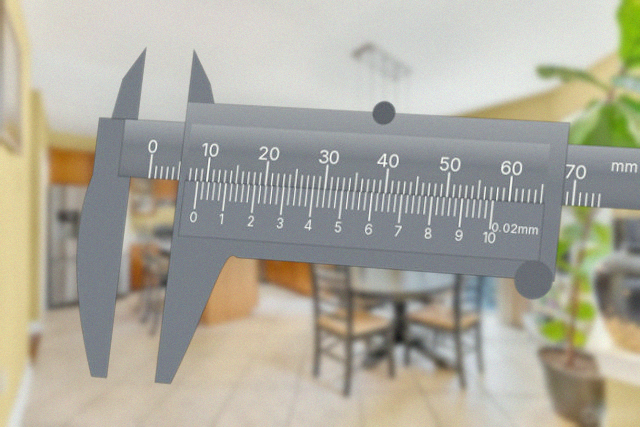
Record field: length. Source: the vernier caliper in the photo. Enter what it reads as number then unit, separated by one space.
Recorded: 8.4 mm
